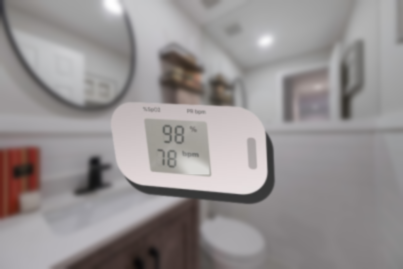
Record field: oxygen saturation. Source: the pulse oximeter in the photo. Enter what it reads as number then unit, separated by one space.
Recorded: 98 %
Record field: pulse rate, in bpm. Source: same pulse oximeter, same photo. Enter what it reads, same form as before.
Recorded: 78 bpm
